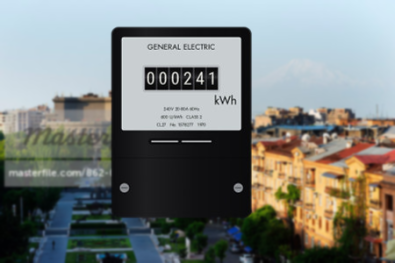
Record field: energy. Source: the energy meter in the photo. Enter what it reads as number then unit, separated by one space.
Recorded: 241 kWh
